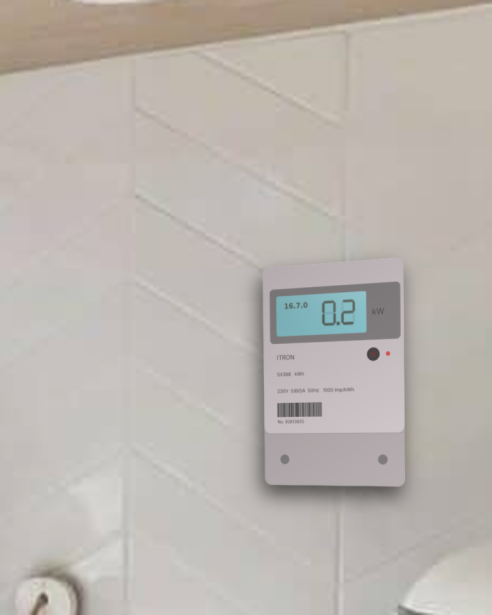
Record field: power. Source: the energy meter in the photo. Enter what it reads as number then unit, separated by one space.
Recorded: 0.2 kW
